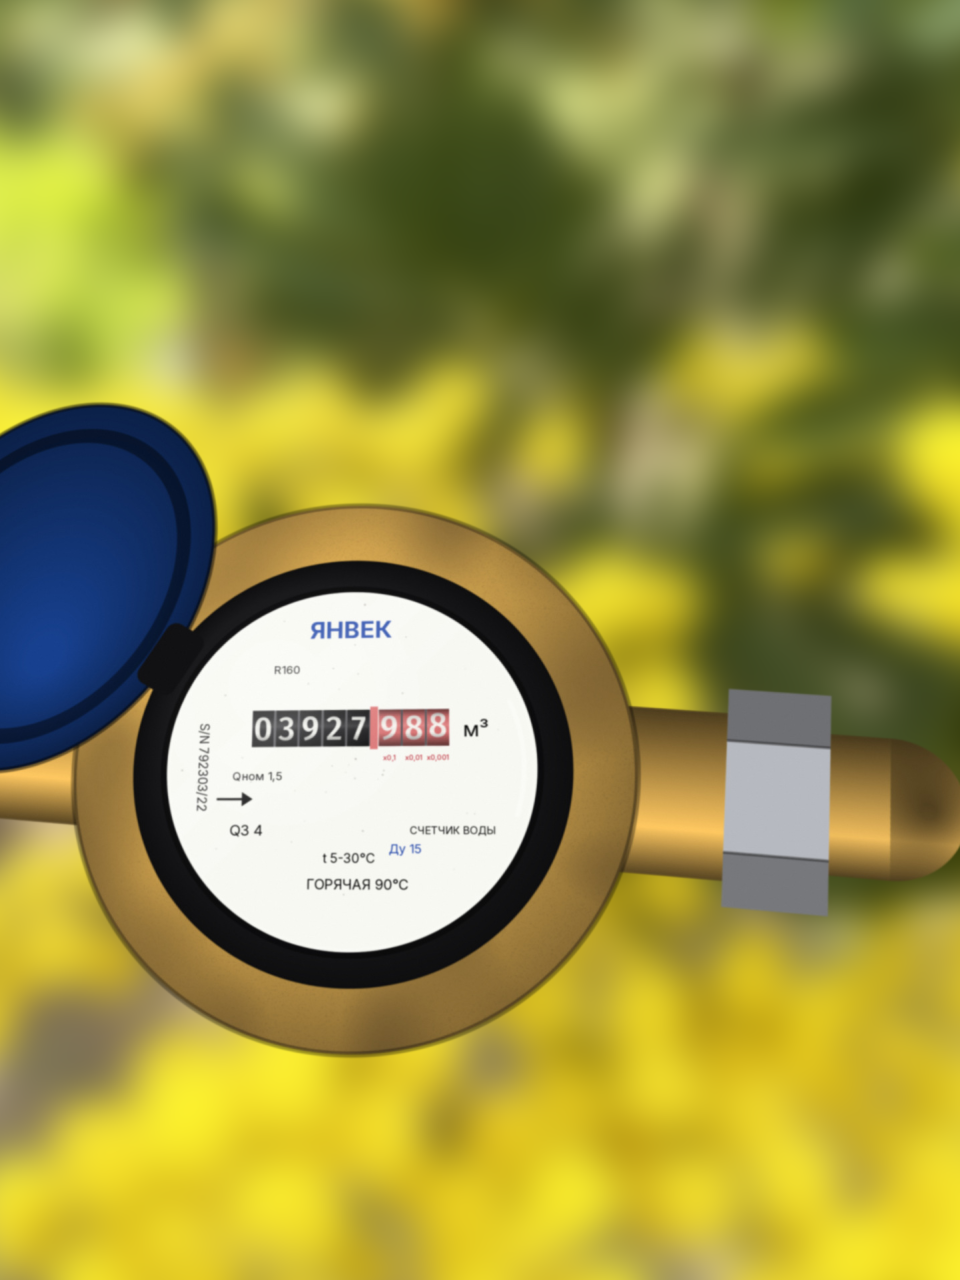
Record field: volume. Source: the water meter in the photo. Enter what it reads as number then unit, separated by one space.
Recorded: 3927.988 m³
